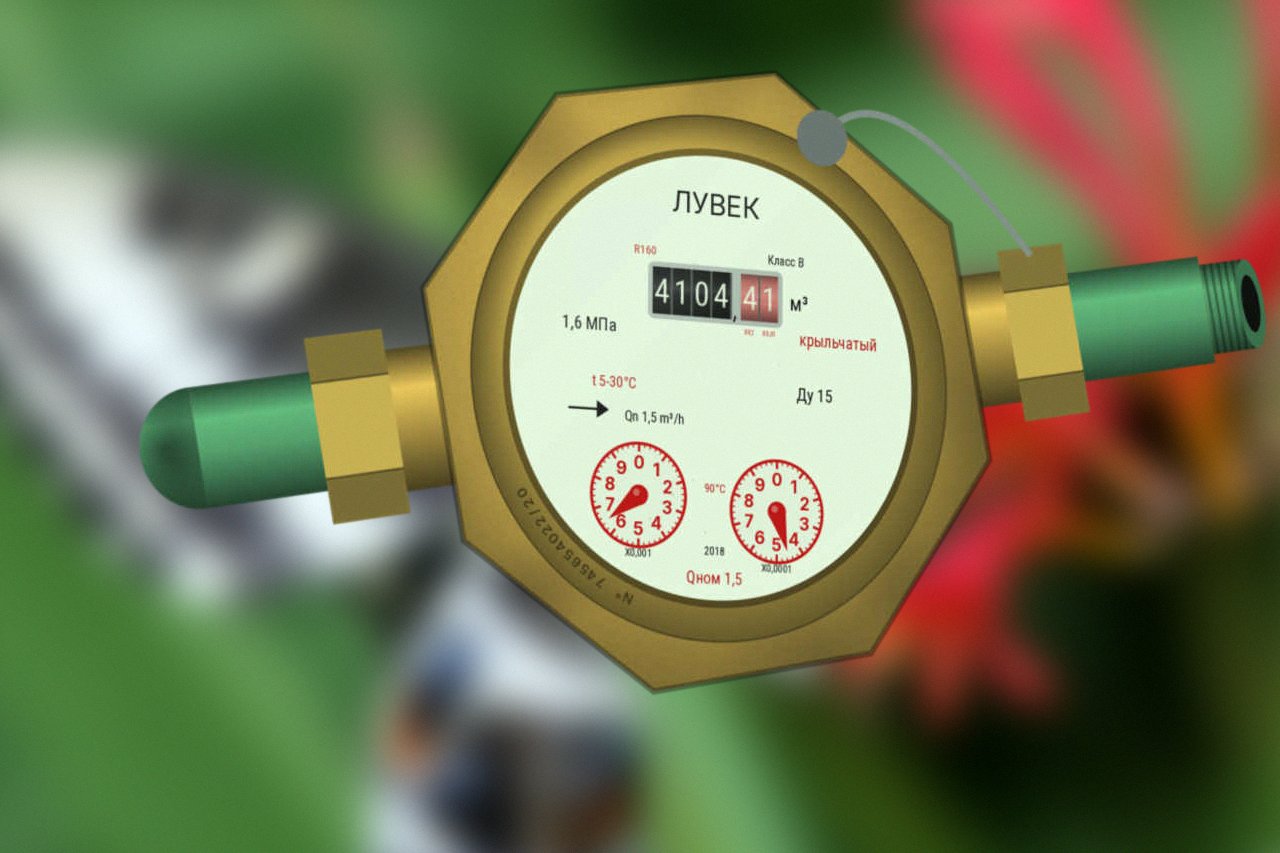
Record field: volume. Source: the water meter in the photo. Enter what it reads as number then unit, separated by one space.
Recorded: 4104.4164 m³
